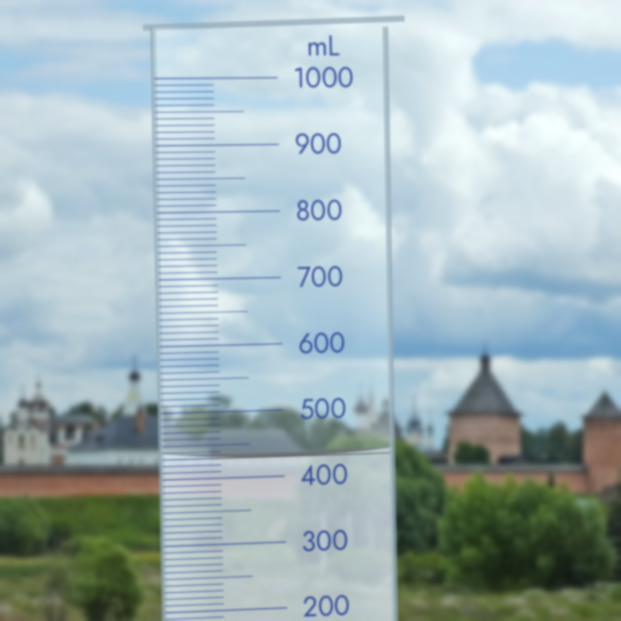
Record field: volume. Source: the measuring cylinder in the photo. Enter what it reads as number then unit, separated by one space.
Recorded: 430 mL
